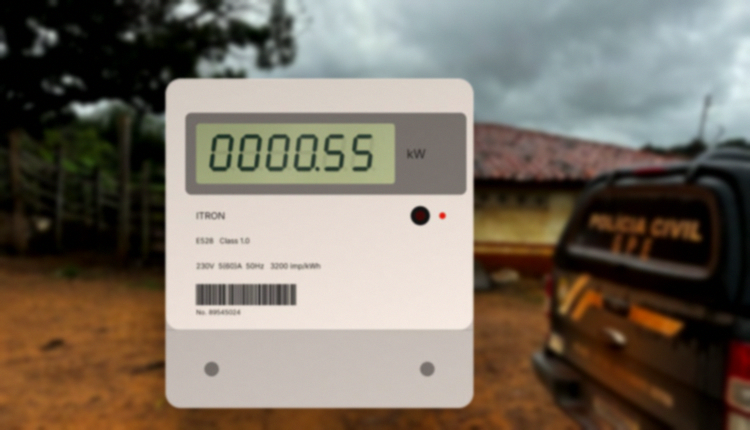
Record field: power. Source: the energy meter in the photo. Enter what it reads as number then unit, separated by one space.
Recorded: 0.55 kW
